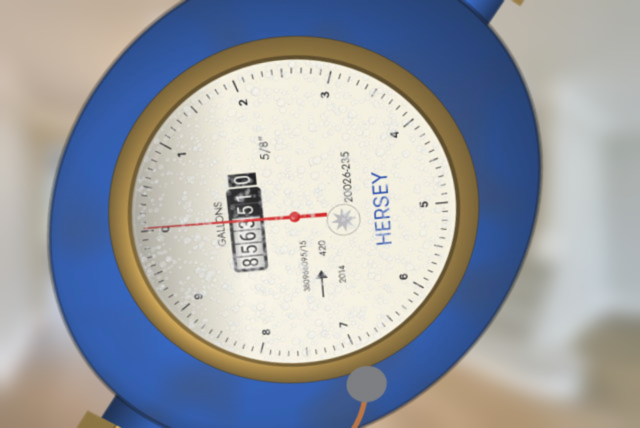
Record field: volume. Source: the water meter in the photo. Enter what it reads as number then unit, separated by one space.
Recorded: 8563510.0 gal
